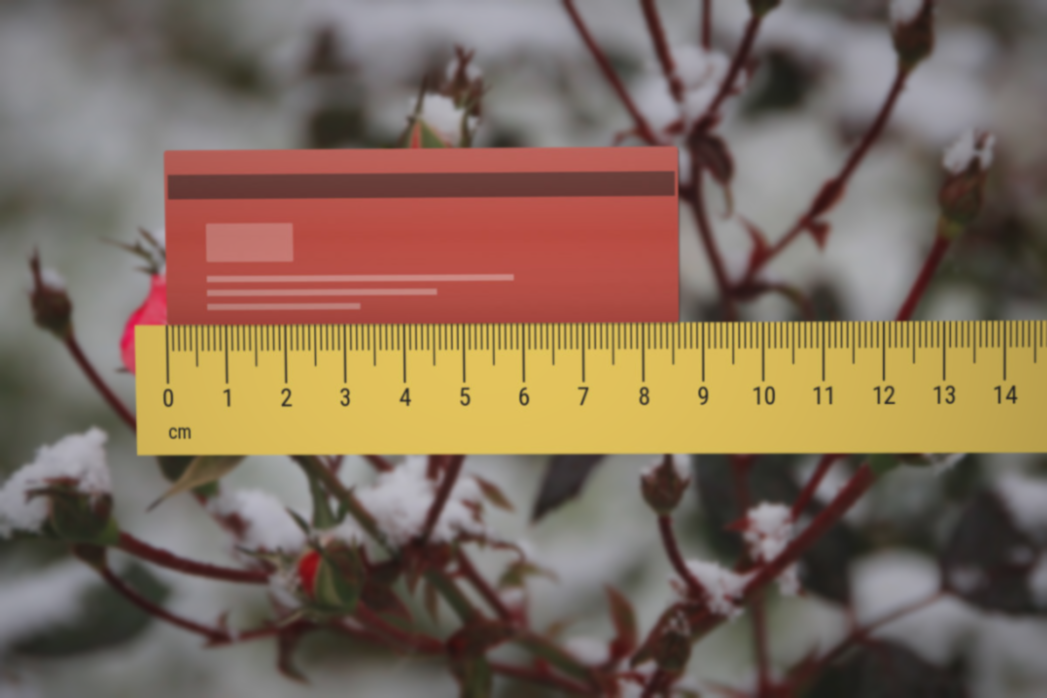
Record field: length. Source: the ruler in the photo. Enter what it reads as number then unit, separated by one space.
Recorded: 8.6 cm
